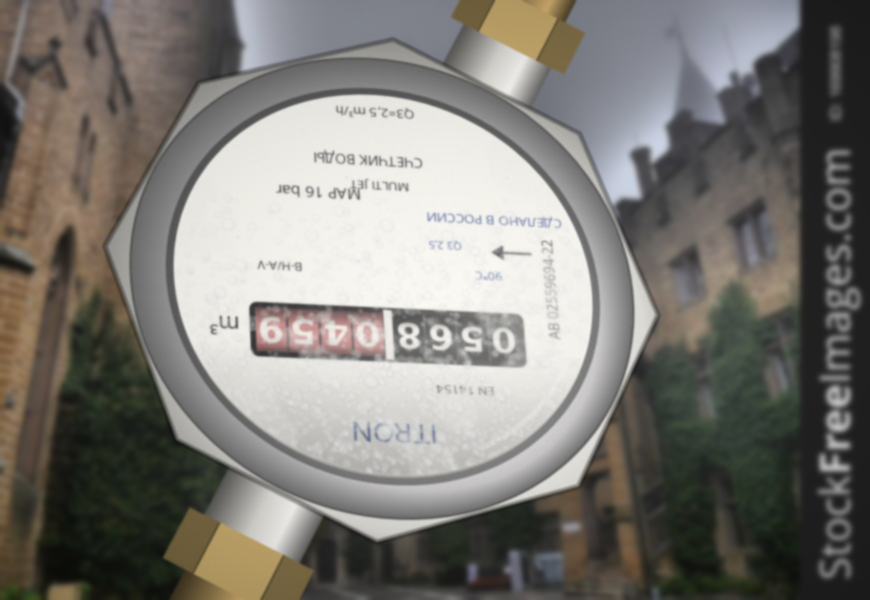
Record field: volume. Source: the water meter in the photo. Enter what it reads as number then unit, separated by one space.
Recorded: 568.0459 m³
